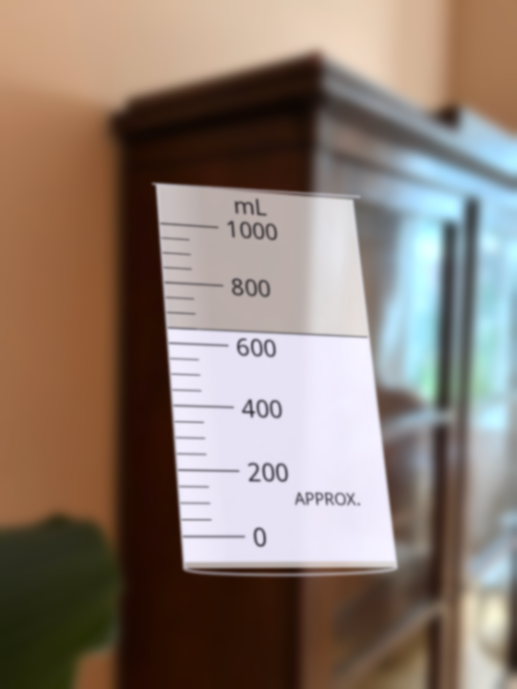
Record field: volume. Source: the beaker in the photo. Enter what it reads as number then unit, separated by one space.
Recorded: 650 mL
